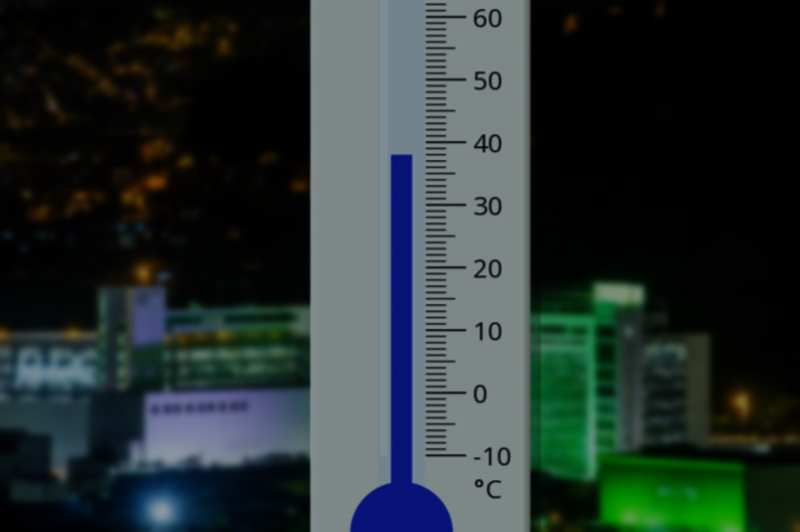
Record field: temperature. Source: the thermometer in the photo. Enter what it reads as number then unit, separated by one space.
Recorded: 38 °C
